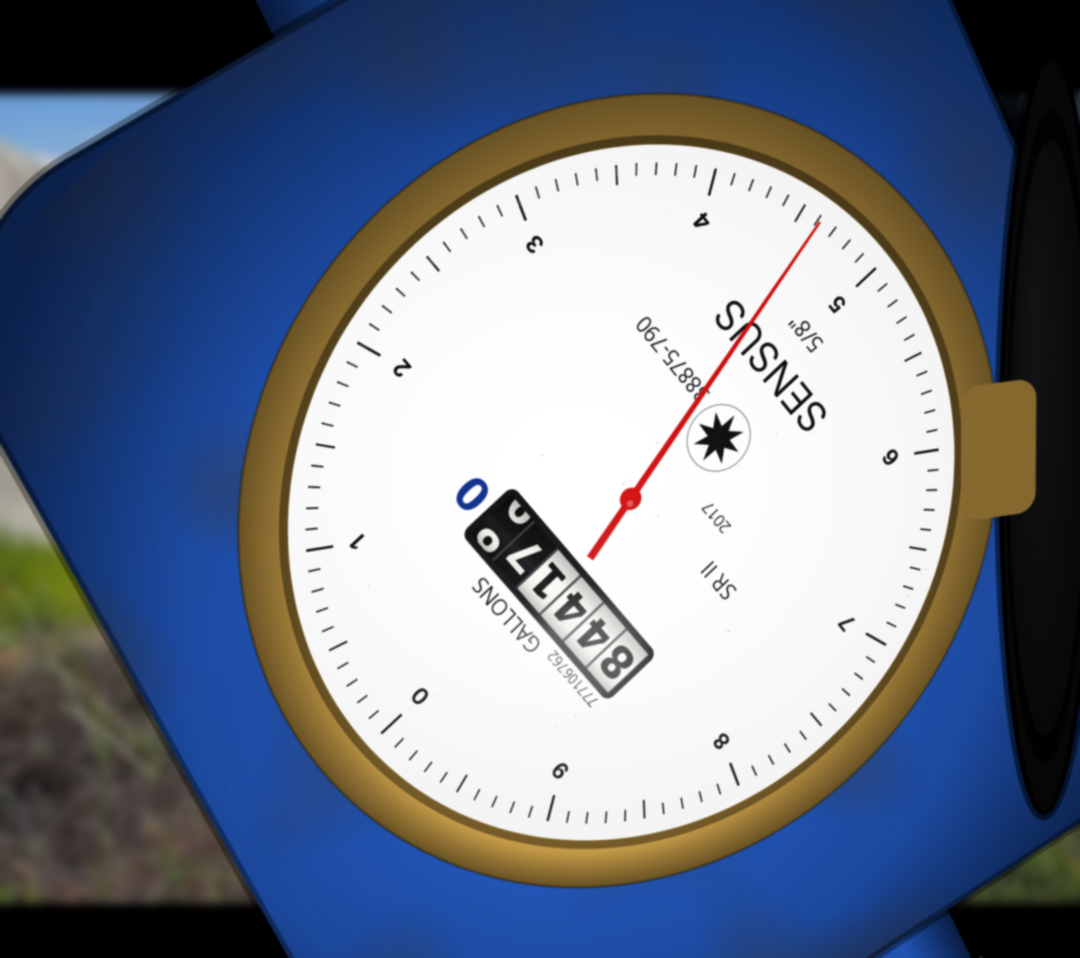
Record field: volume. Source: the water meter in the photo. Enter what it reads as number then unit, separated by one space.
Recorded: 8441784.6 gal
